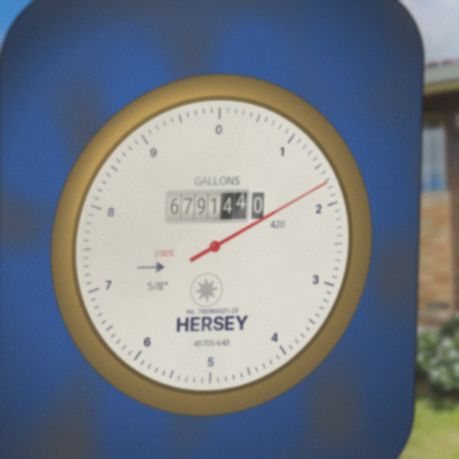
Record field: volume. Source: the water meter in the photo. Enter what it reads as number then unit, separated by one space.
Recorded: 6791441.7 gal
